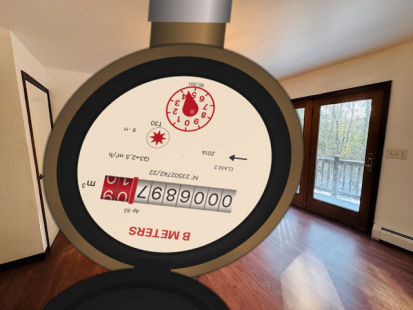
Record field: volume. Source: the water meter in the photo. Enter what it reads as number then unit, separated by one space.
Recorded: 6897.094 m³
